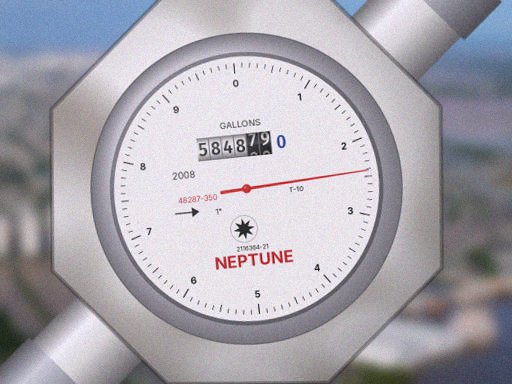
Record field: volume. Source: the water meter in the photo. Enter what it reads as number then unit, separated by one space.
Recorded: 5848792.4 gal
